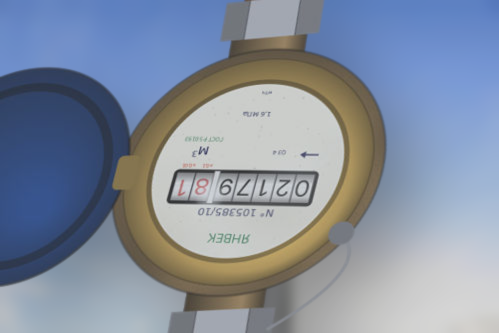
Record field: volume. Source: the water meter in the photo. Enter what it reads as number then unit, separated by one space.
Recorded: 2179.81 m³
